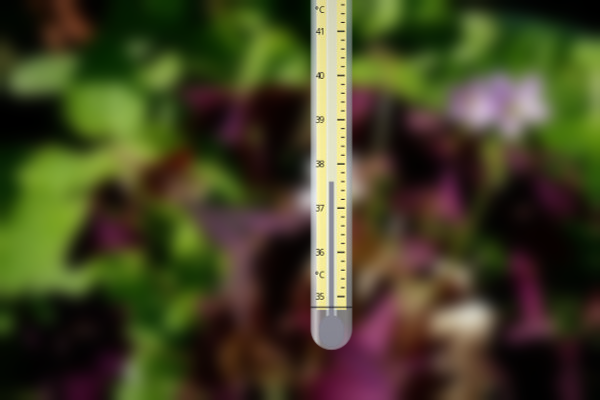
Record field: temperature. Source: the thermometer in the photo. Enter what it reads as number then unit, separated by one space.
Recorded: 37.6 °C
